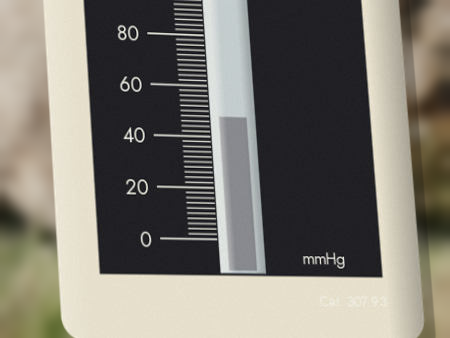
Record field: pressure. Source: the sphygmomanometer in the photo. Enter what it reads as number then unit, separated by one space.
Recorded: 48 mmHg
